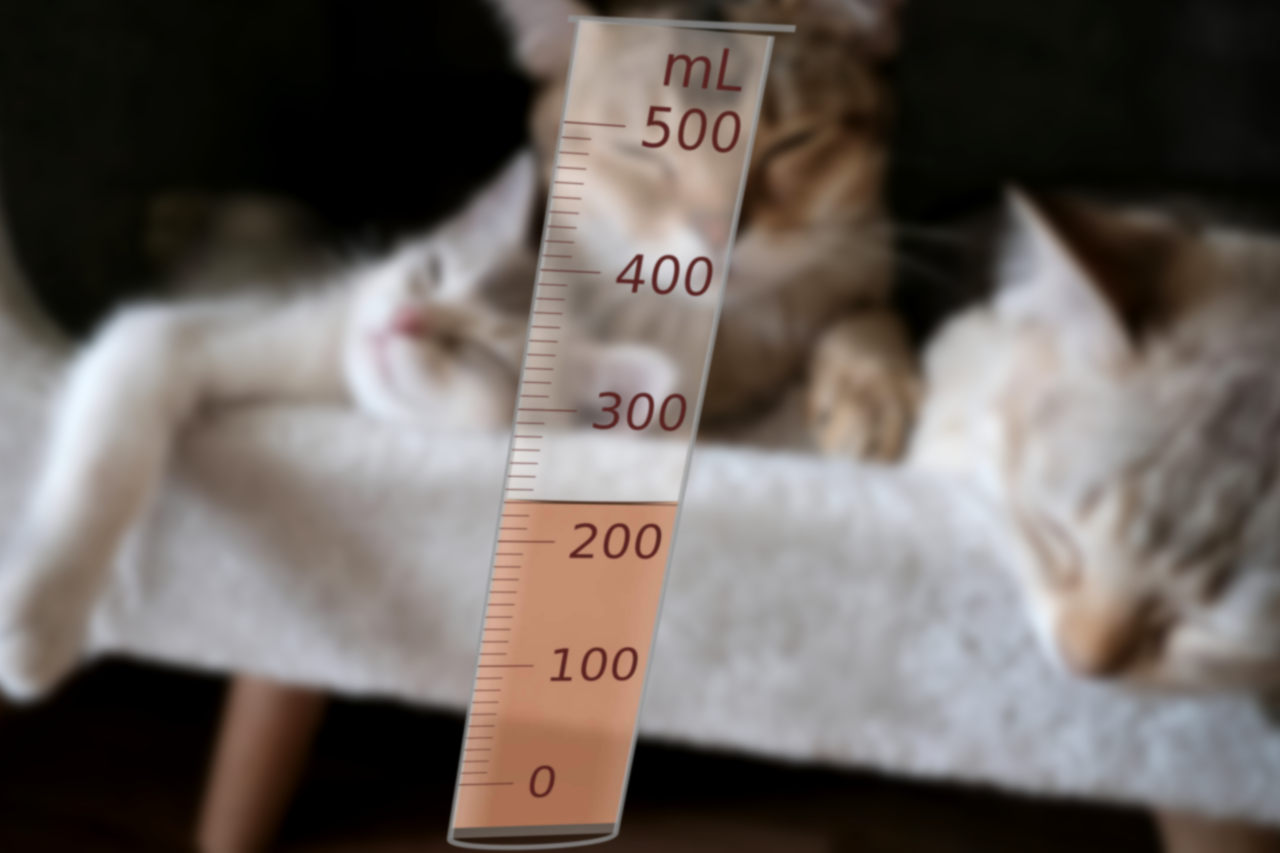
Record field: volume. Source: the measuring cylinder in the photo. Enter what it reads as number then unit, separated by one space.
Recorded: 230 mL
